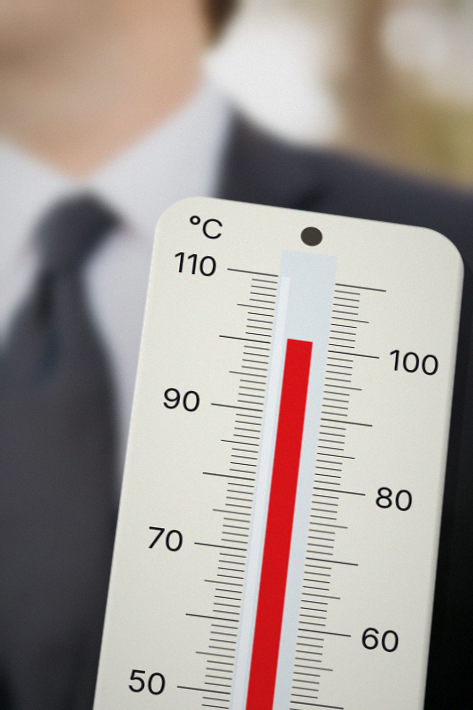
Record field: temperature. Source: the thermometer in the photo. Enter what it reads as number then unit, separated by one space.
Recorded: 101 °C
